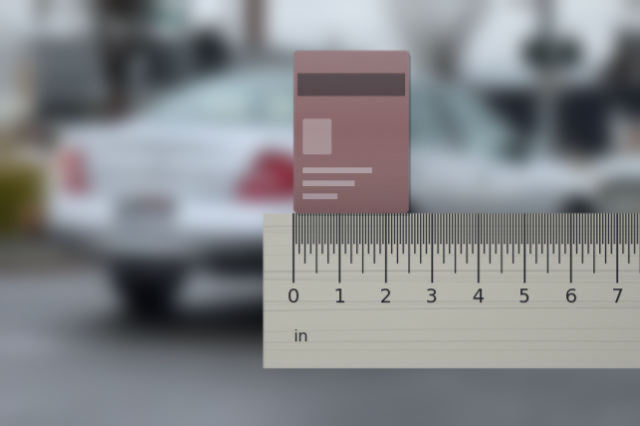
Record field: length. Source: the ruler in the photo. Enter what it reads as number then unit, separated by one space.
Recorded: 2.5 in
